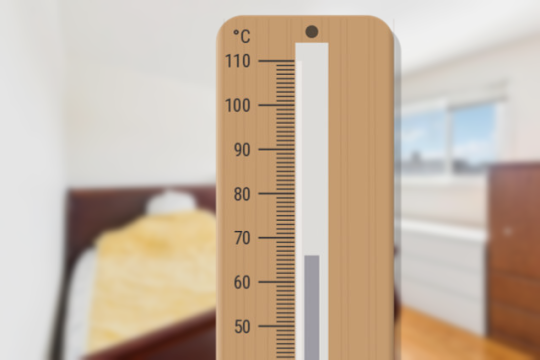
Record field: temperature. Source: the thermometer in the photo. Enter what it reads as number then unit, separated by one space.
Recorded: 66 °C
